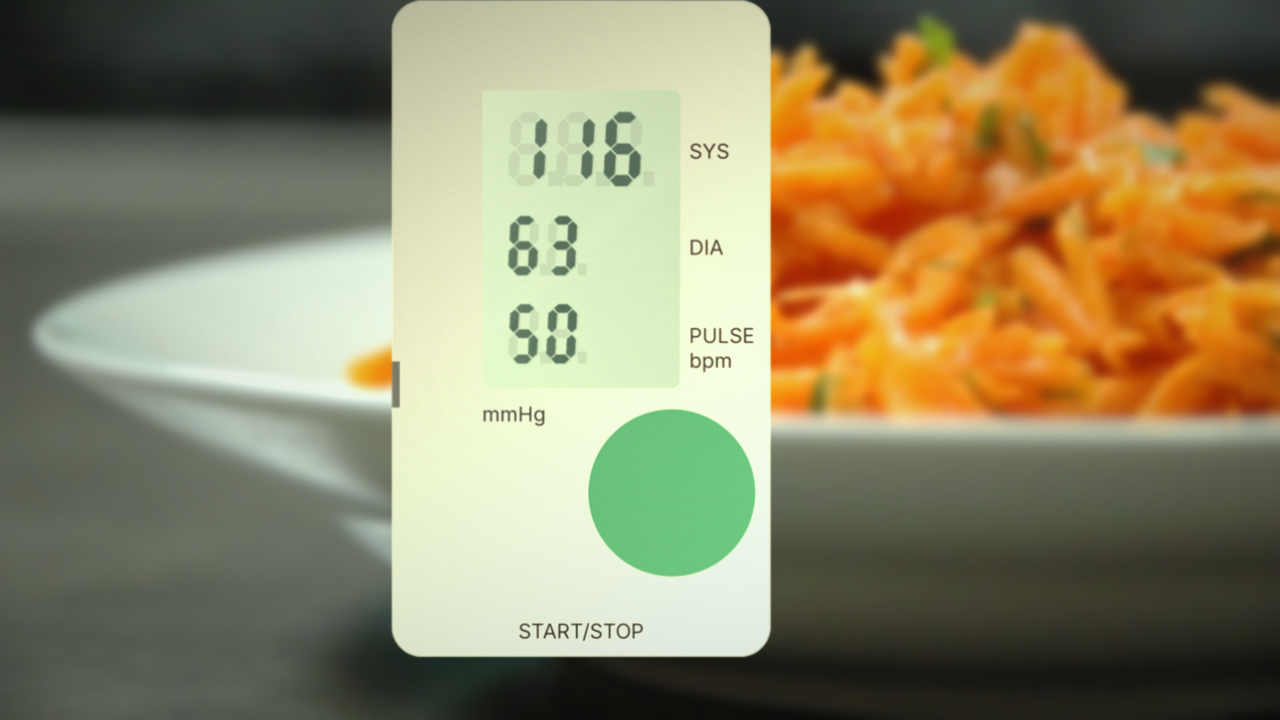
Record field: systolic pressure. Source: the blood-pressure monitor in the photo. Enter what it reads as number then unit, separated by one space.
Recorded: 116 mmHg
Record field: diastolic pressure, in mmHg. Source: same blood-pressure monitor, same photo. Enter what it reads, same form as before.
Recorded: 63 mmHg
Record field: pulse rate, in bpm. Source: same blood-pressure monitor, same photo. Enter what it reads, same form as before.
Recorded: 50 bpm
